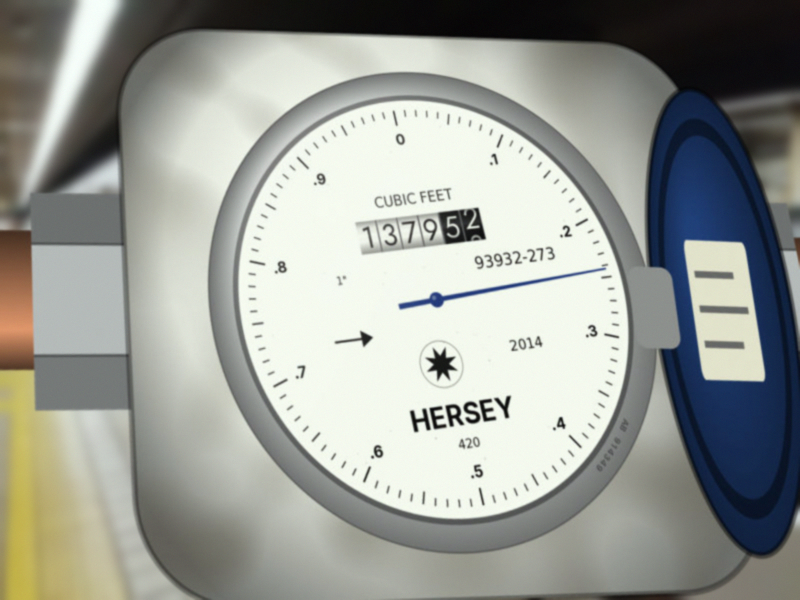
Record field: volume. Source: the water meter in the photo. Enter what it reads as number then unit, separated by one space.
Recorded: 137952.24 ft³
